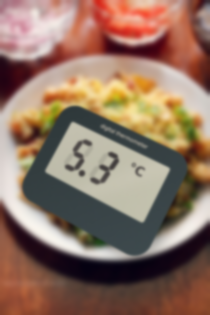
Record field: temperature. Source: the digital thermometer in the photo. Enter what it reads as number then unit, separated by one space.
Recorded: 5.3 °C
